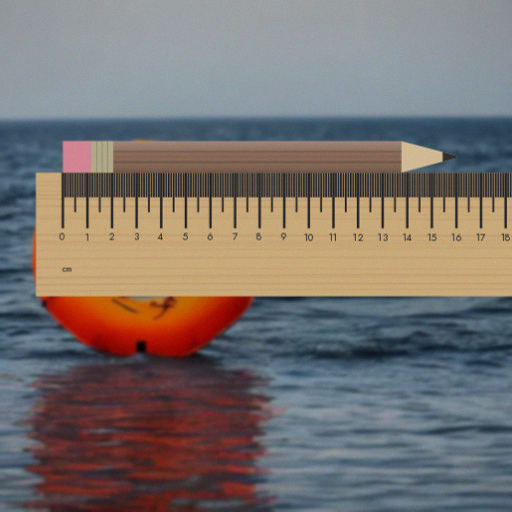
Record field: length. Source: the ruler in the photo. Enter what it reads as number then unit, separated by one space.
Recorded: 16 cm
